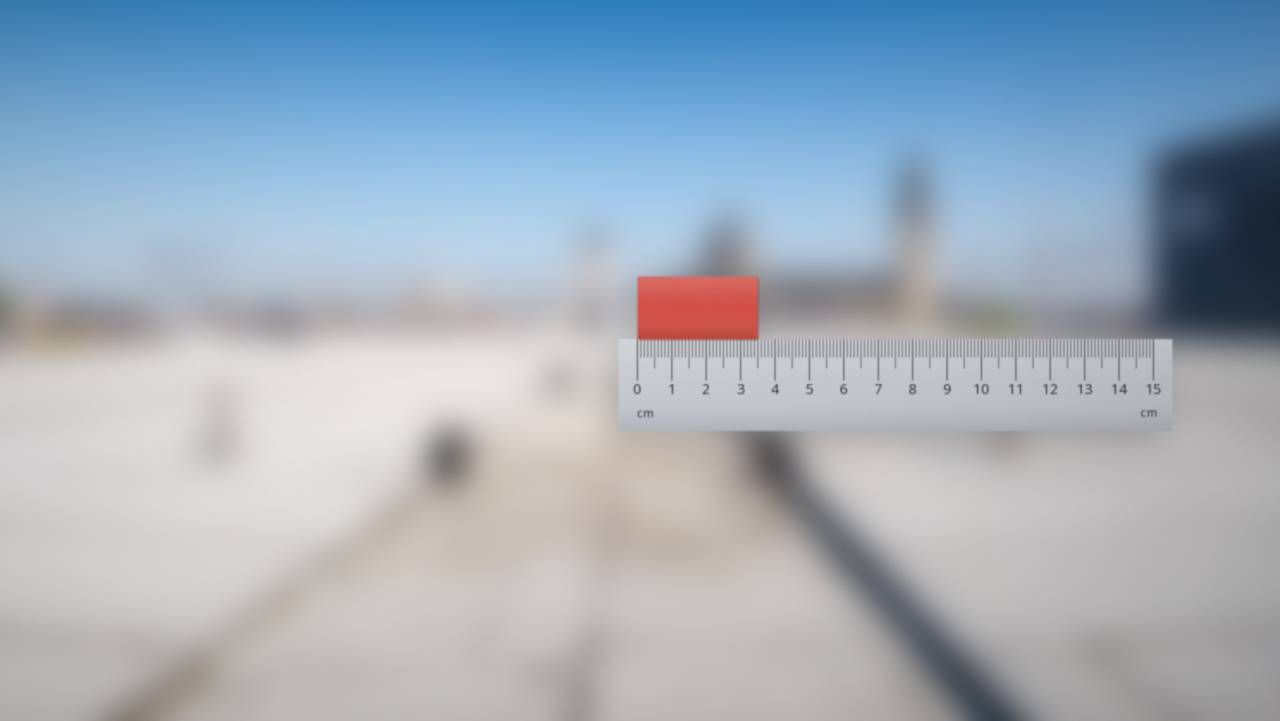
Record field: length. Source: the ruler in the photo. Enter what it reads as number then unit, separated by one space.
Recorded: 3.5 cm
